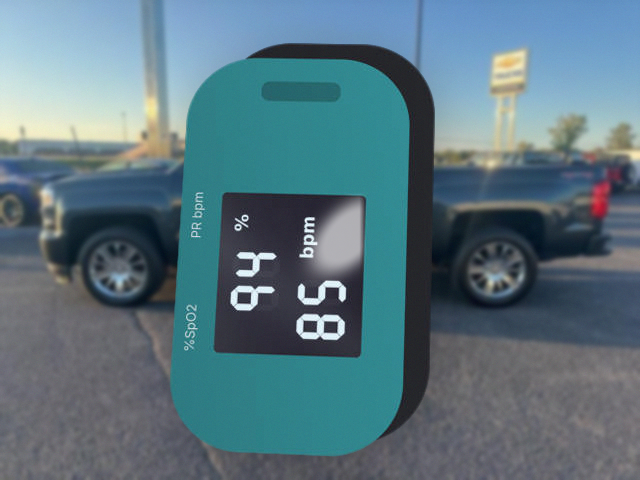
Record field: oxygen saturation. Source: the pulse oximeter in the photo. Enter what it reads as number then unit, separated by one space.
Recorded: 94 %
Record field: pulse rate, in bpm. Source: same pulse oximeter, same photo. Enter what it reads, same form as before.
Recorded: 85 bpm
